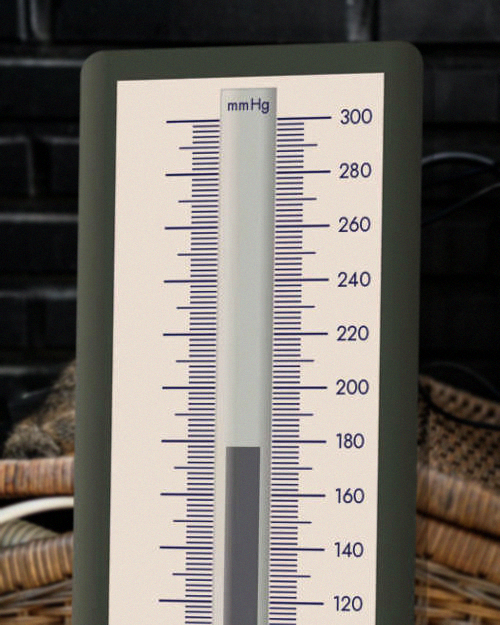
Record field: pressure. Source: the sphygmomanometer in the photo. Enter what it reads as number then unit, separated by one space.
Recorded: 178 mmHg
